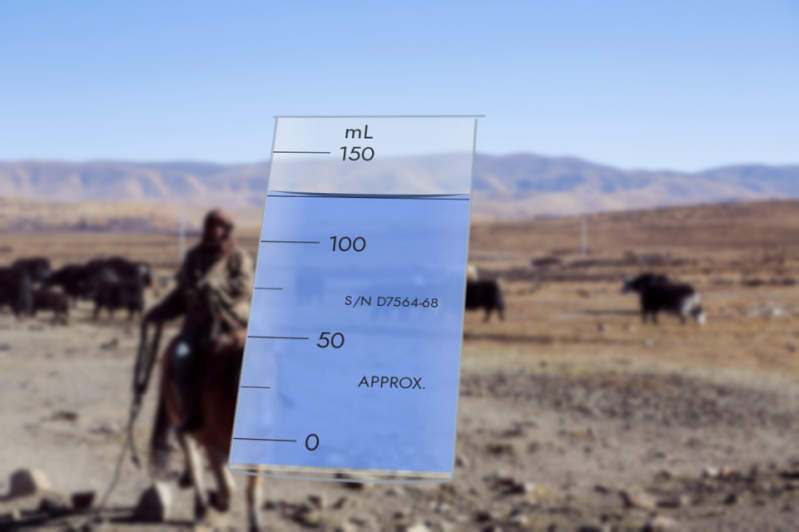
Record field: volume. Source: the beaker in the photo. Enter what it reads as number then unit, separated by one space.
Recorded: 125 mL
